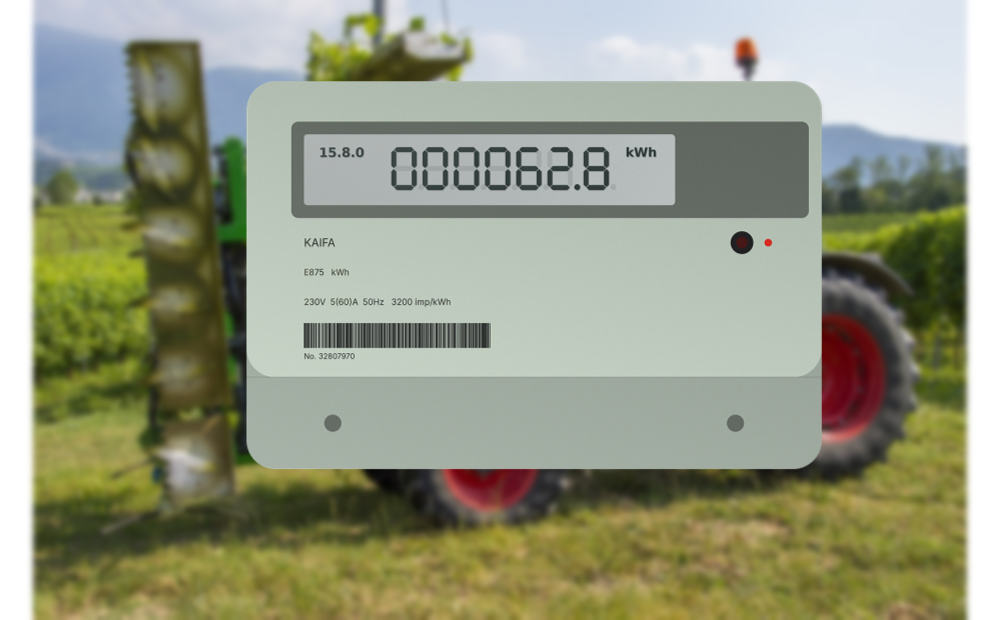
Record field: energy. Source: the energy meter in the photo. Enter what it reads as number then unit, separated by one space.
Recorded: 62.8 kWh
